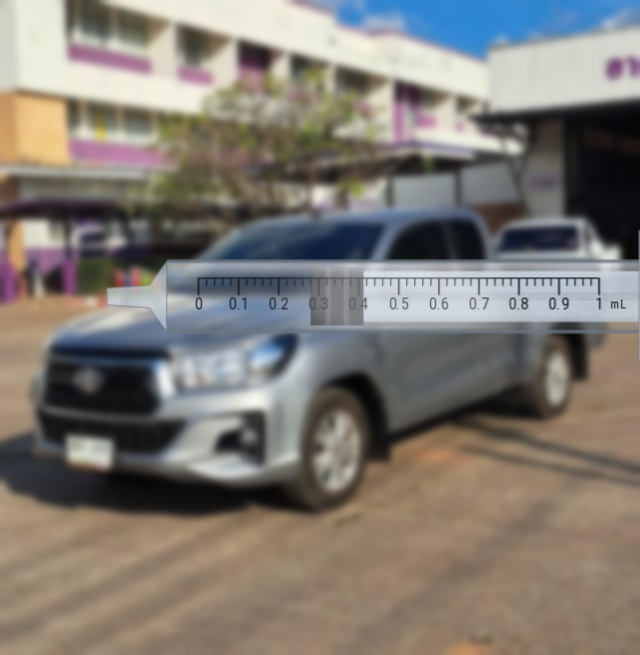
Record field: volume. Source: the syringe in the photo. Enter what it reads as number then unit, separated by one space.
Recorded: 0.28 mL
